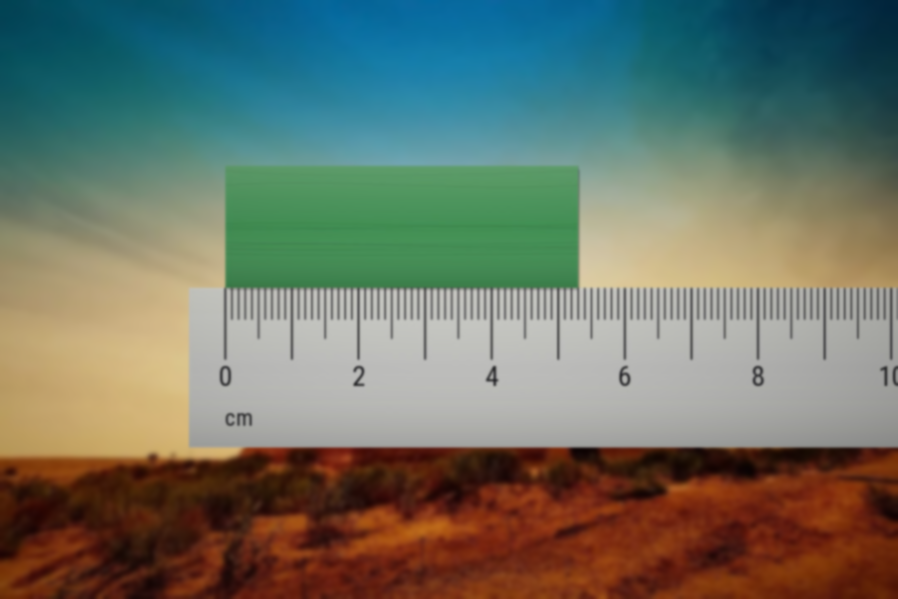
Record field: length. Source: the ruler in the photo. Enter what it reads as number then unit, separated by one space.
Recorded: 5.3 cm
